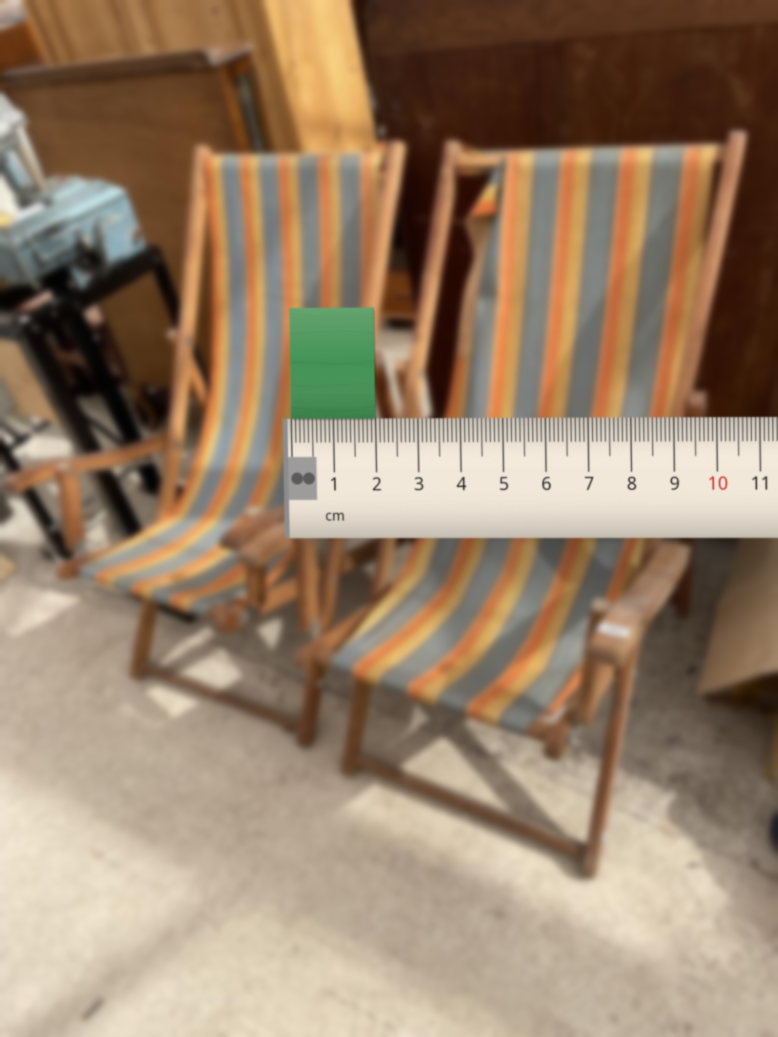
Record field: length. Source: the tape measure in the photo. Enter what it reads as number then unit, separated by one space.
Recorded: 2 cm
